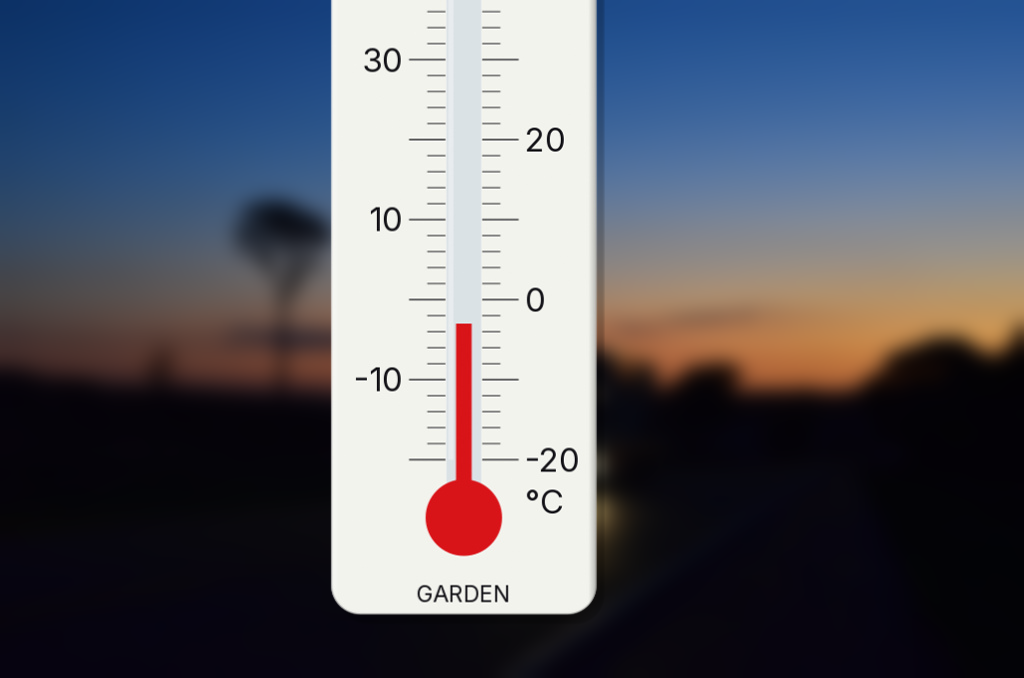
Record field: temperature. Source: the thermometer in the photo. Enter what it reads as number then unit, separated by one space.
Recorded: -3 °C
